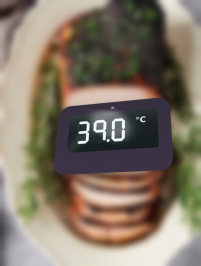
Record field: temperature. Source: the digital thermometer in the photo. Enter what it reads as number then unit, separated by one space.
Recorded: 39.0 °C
